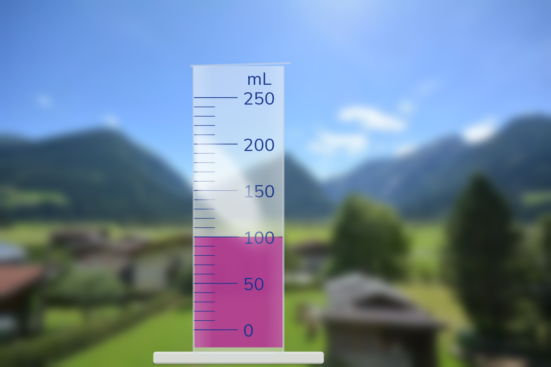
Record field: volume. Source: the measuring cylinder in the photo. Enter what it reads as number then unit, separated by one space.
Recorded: 100 mL
